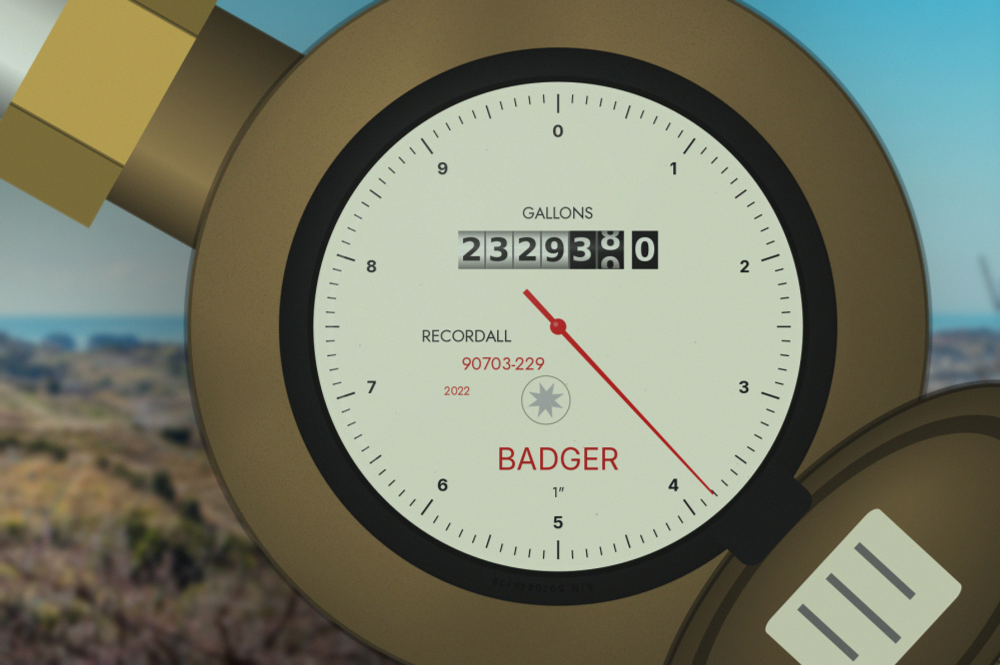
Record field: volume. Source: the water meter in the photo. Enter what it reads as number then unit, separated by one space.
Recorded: 2329383.8 gal
